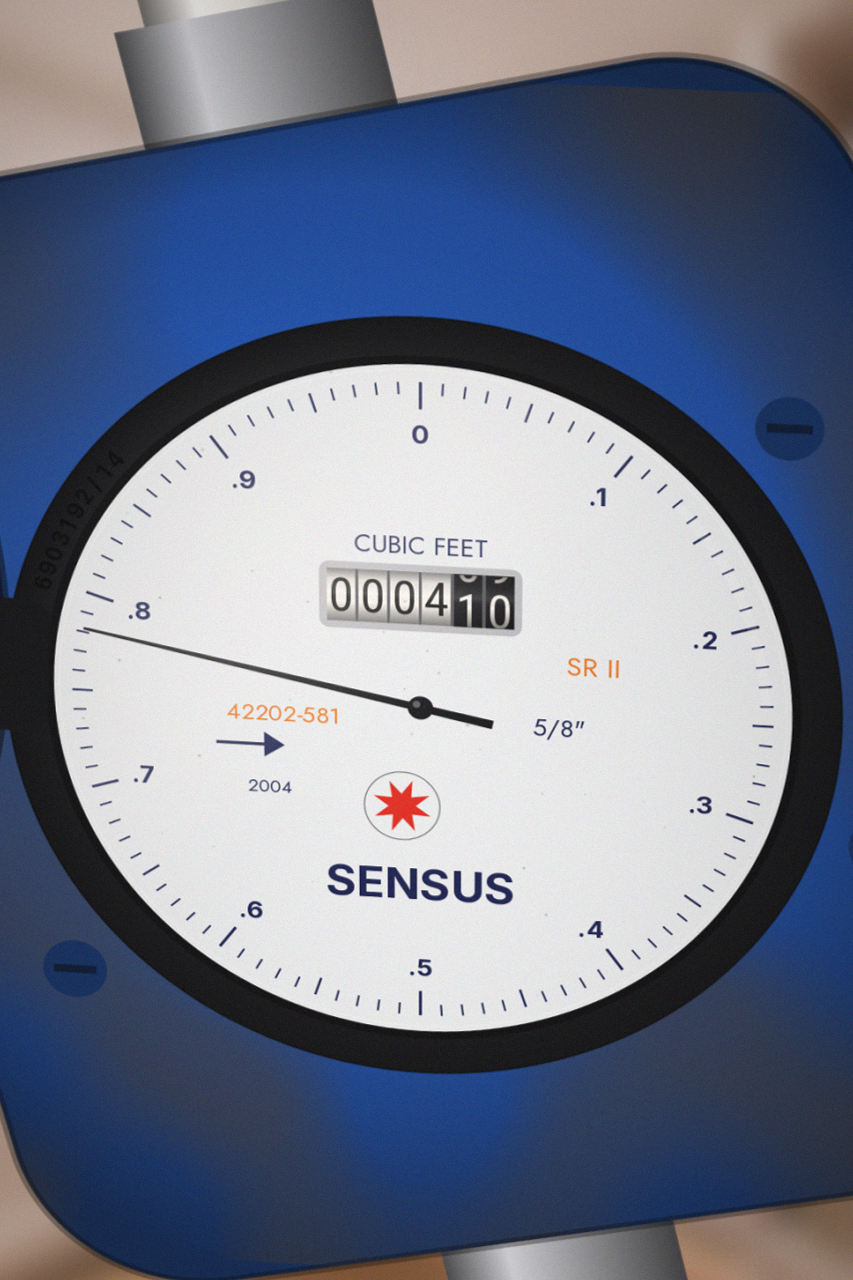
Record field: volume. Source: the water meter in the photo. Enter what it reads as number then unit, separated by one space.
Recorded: 409.78 ft³
